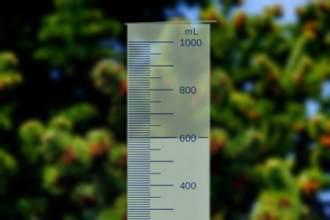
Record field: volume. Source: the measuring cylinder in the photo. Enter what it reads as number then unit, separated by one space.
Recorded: 600 mL
